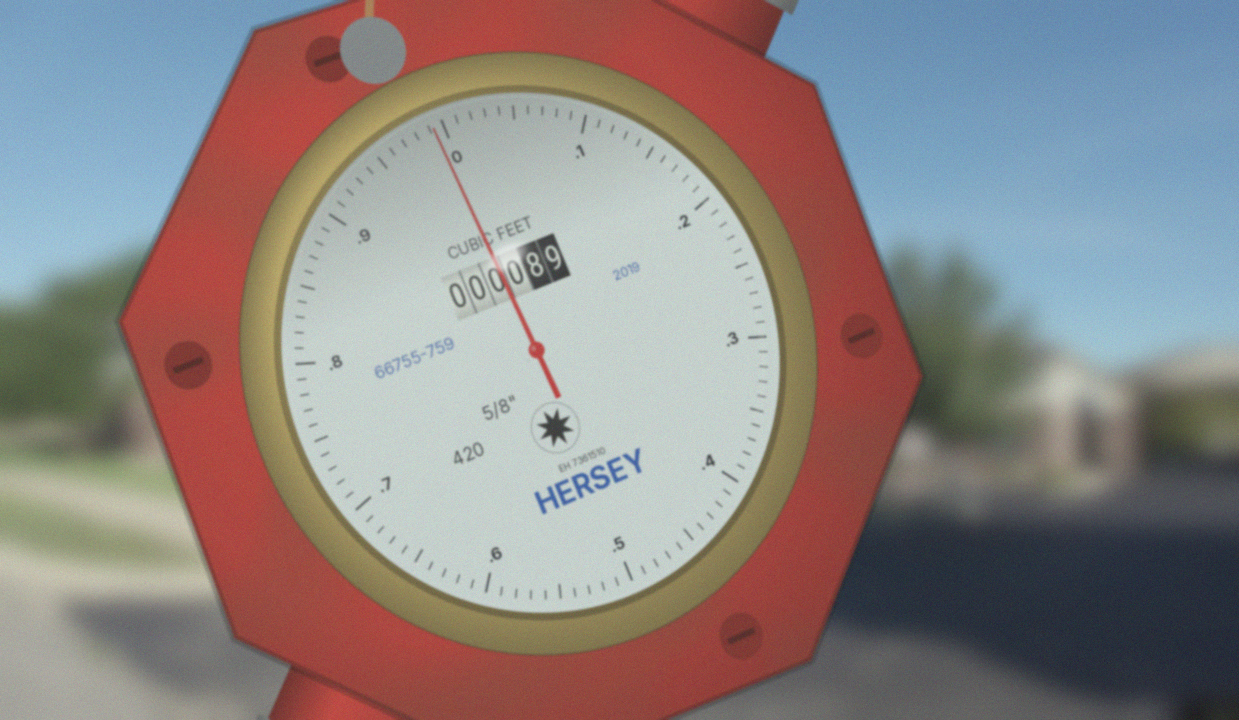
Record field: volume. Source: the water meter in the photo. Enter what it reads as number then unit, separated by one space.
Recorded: 88.99 ft³
